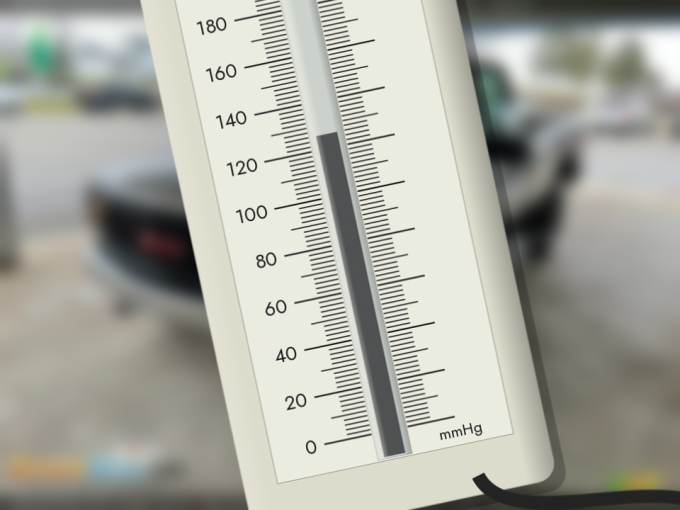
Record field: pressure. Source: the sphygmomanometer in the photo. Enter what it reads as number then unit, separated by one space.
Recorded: 126 mmHg
